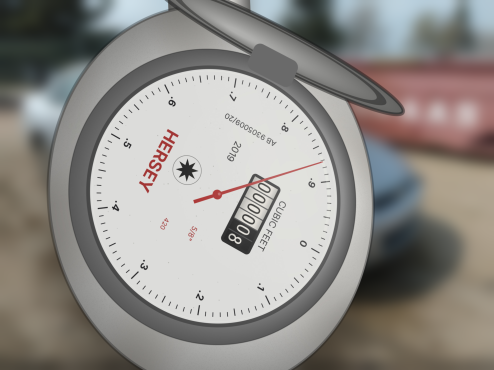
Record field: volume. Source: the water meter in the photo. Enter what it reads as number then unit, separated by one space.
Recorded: 7.87 ft³
